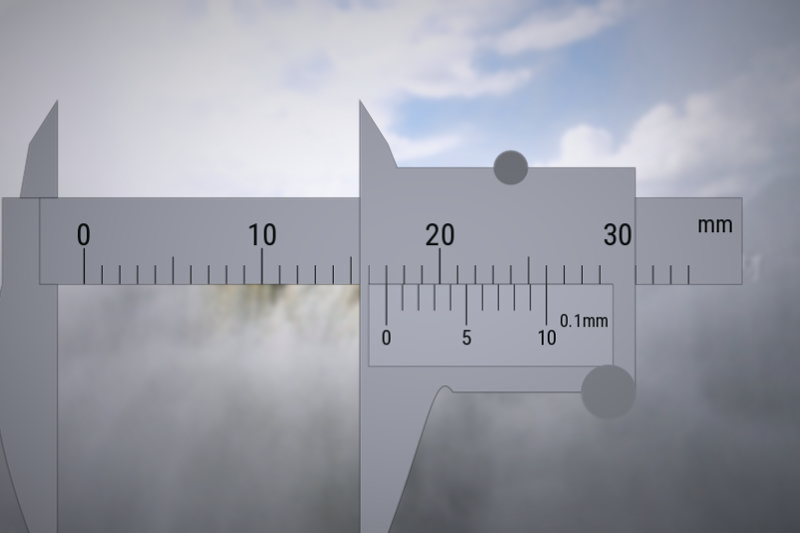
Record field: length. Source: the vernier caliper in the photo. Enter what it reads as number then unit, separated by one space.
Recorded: 17.0 mm
